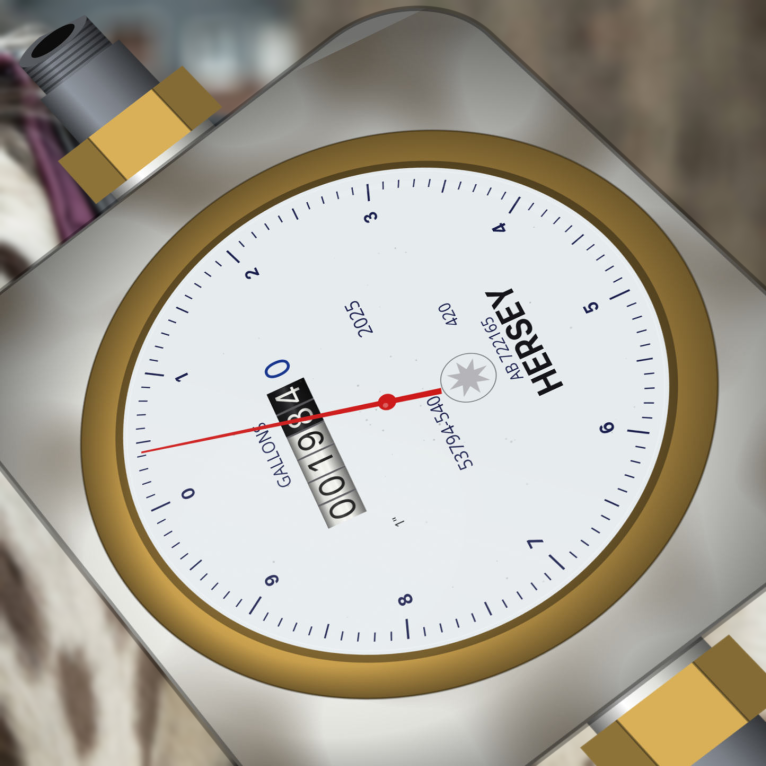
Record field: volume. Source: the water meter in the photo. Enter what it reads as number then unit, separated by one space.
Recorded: 19840.4 gal
